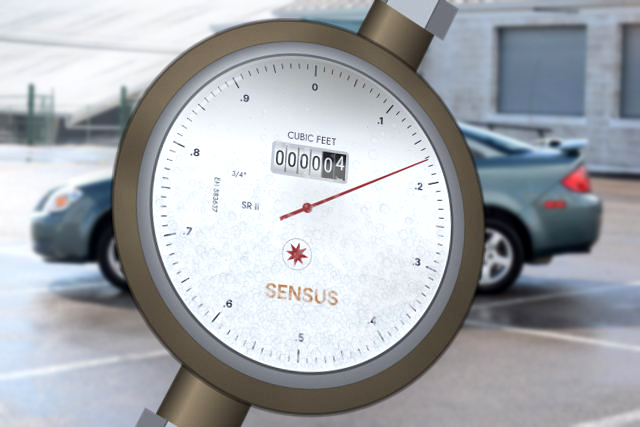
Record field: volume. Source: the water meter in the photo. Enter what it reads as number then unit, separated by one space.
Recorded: 4.17 ft³
